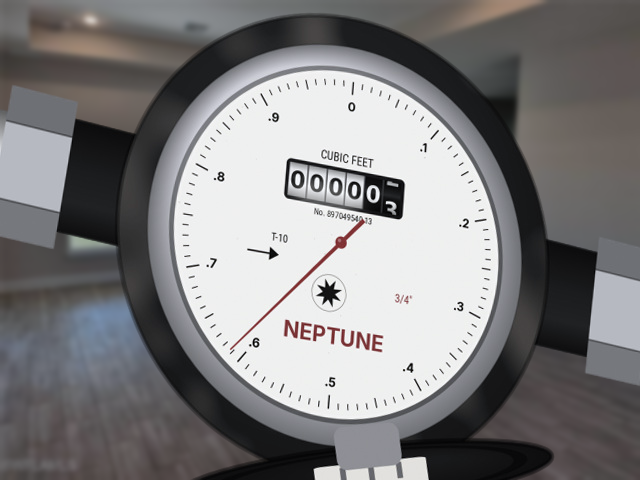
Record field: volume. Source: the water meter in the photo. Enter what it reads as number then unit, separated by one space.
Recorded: 2.61 ft³
